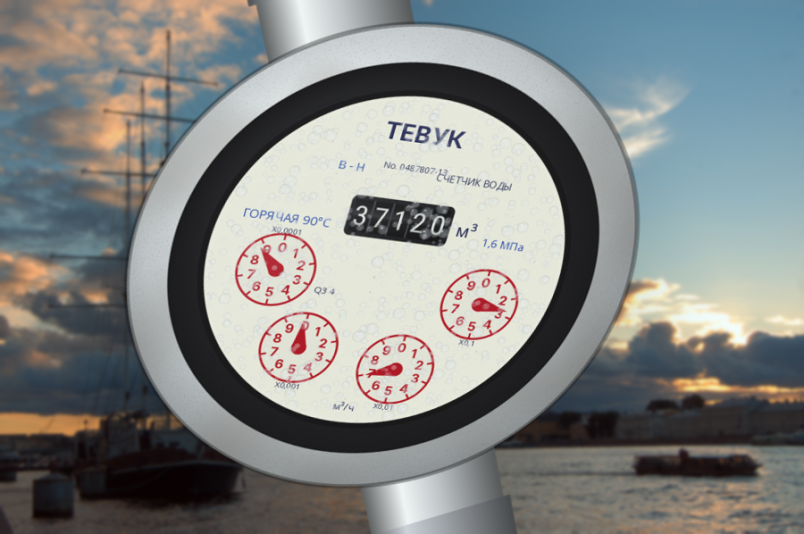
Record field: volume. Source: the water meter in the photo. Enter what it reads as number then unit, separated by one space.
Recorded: 37120.2698 m³
